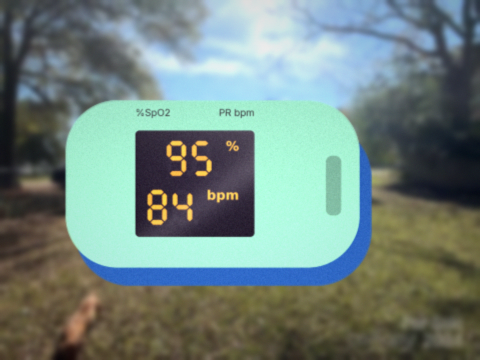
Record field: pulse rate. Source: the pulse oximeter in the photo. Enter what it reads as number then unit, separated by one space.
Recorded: 84 bpm
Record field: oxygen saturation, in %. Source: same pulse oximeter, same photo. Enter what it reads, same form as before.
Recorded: 95 %
